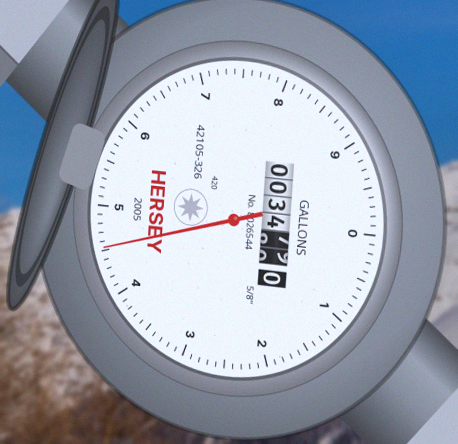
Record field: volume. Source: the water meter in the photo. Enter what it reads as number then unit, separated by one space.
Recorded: 34794.5 gal
